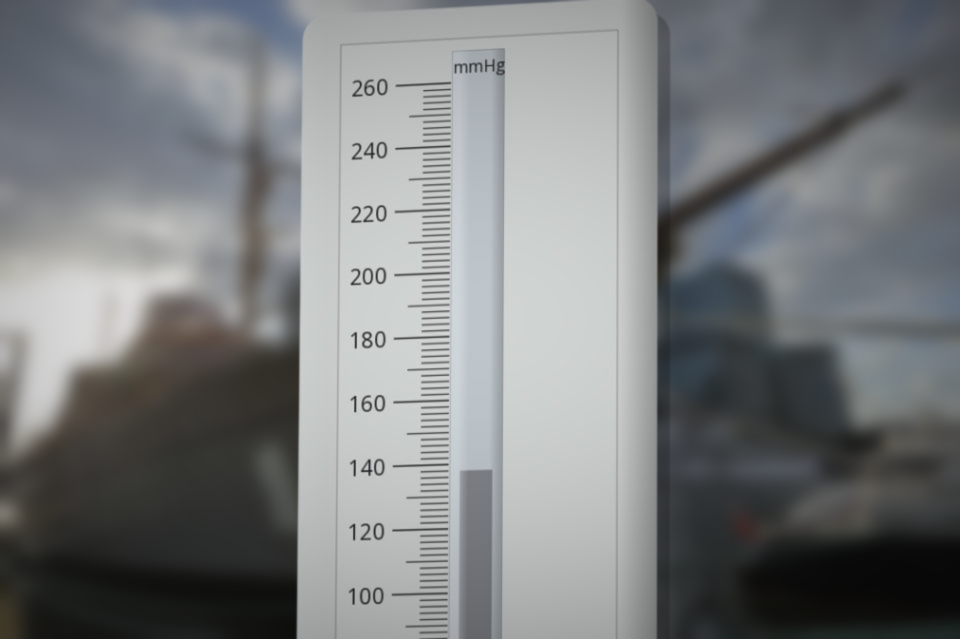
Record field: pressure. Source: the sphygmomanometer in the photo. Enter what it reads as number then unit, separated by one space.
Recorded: 138 mmHg
